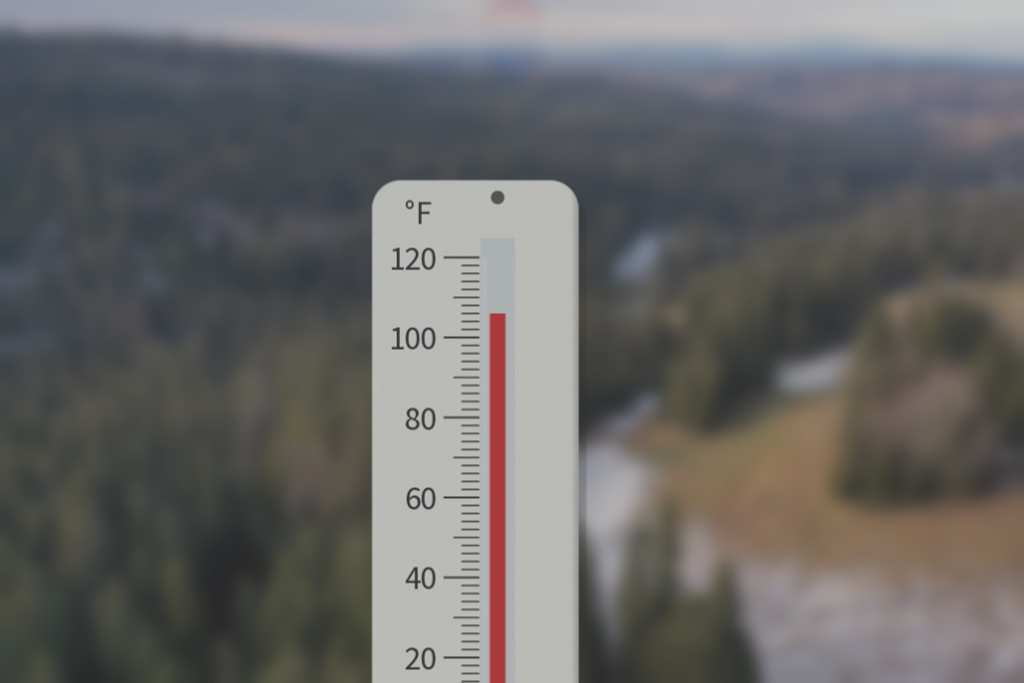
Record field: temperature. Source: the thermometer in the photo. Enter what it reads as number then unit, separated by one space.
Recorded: 106 °F
